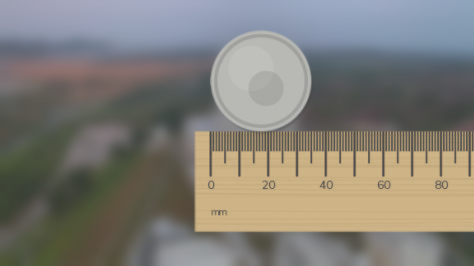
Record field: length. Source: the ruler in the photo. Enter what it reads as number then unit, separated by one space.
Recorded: 35 mm
